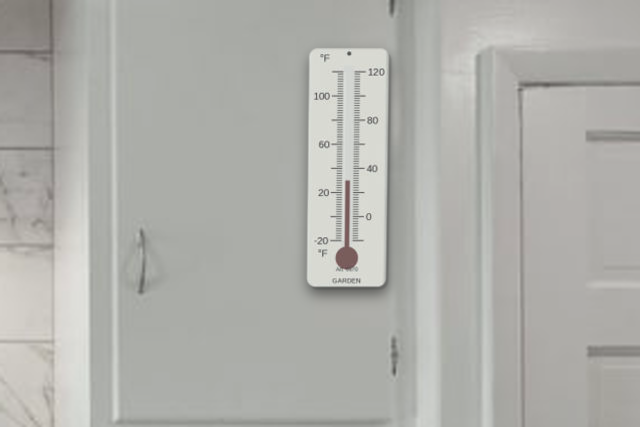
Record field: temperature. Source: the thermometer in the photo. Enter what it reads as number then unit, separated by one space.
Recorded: 30 °F
